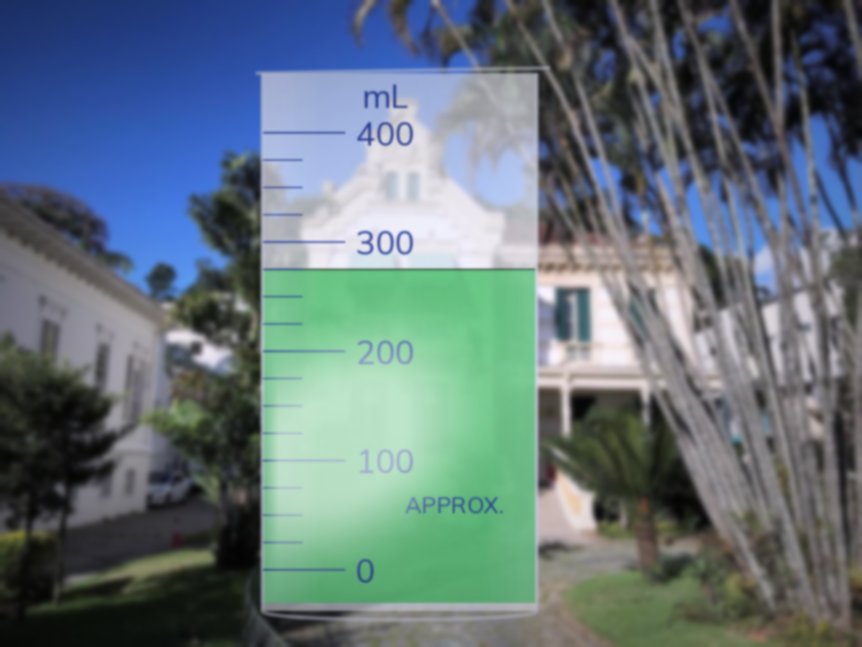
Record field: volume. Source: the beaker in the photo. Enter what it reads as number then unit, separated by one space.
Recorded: 275 mL
